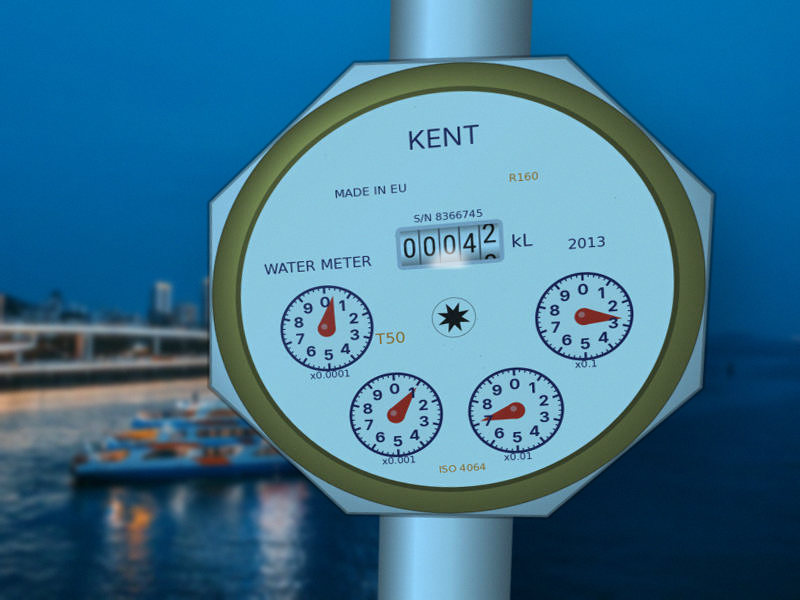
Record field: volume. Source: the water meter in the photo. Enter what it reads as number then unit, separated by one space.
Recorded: 42.2710 kL
